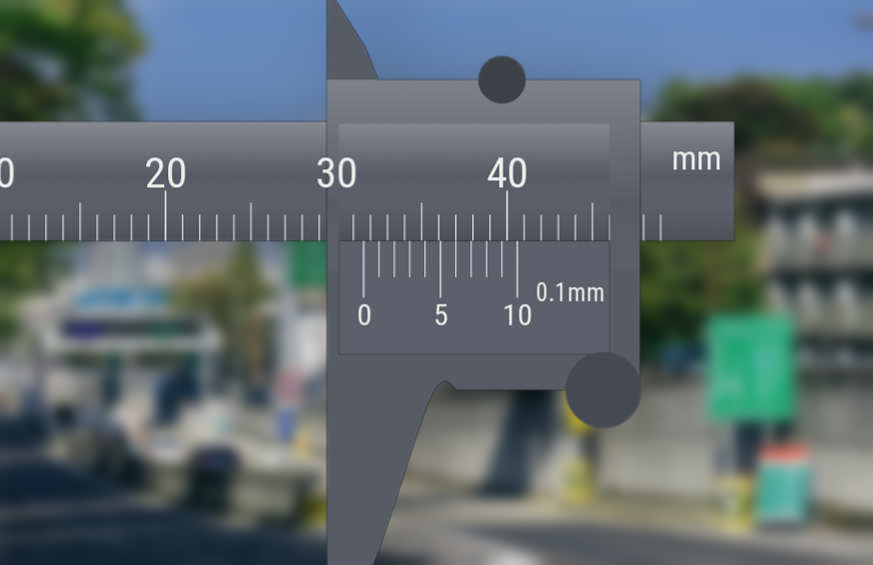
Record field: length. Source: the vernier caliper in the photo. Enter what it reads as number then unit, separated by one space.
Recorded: 31.6 mm
